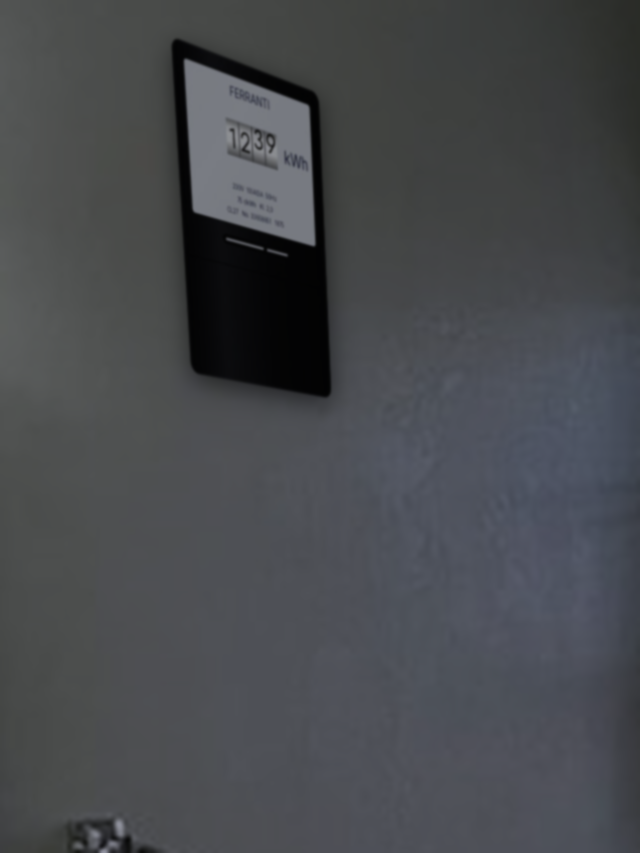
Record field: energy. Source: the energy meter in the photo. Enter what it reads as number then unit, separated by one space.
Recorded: 1239 kWh
